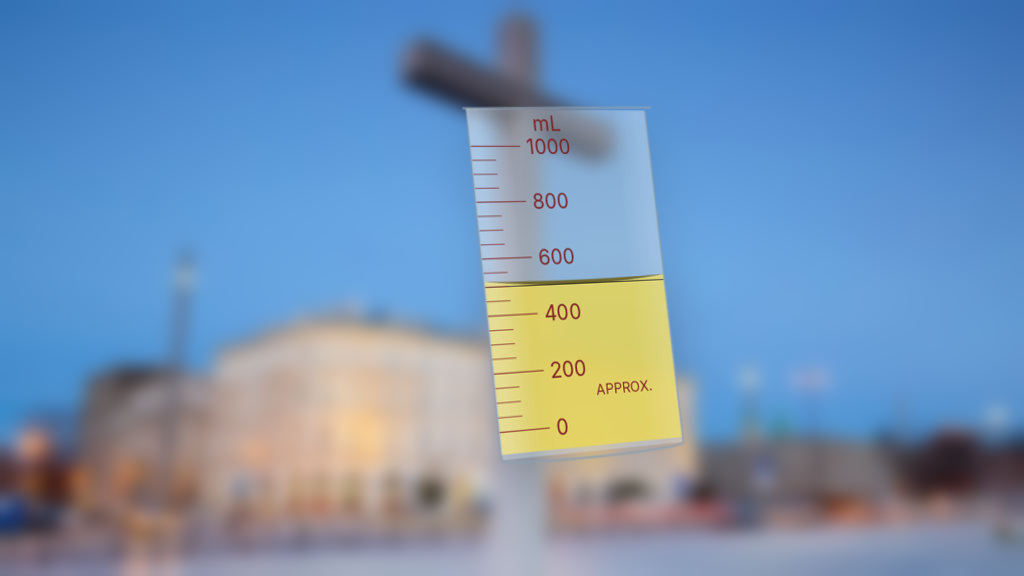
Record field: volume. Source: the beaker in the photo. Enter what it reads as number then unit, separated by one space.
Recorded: 500 mL
